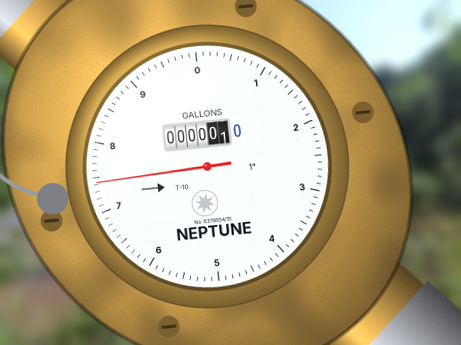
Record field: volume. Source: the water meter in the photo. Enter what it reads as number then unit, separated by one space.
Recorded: 7.4 gal
